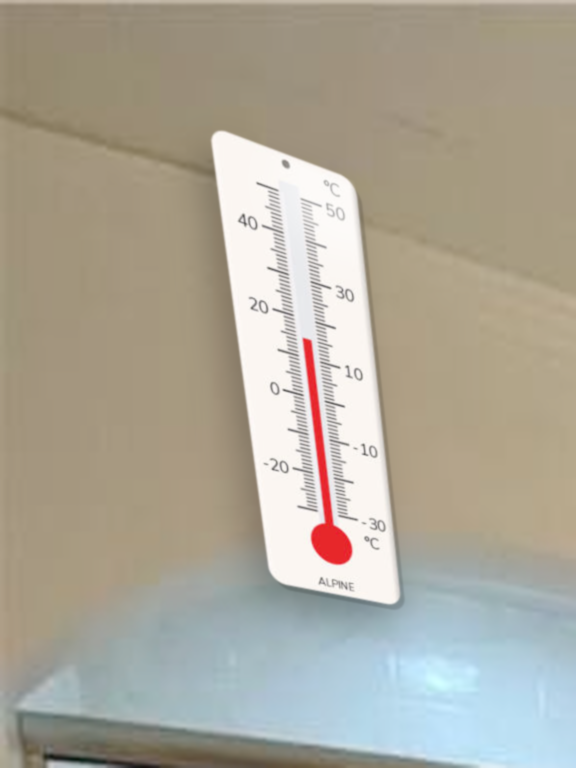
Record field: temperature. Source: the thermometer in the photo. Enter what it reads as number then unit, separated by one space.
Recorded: 15 °C
